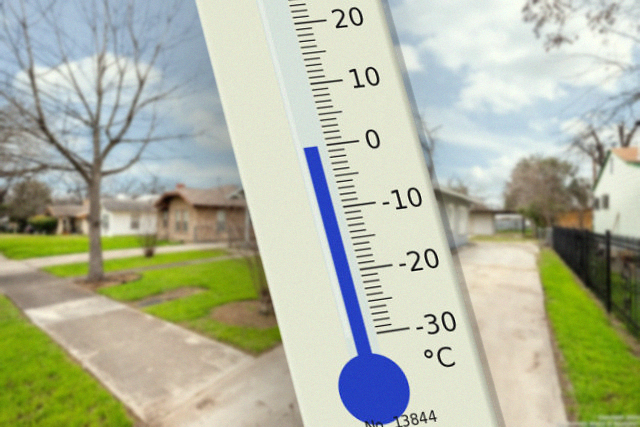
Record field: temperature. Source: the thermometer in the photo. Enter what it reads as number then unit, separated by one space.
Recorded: 0 °C
